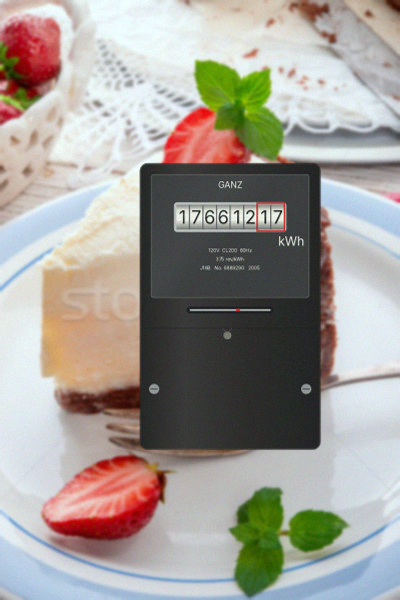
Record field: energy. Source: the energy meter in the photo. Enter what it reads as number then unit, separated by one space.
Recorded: 176612.17 kWh
